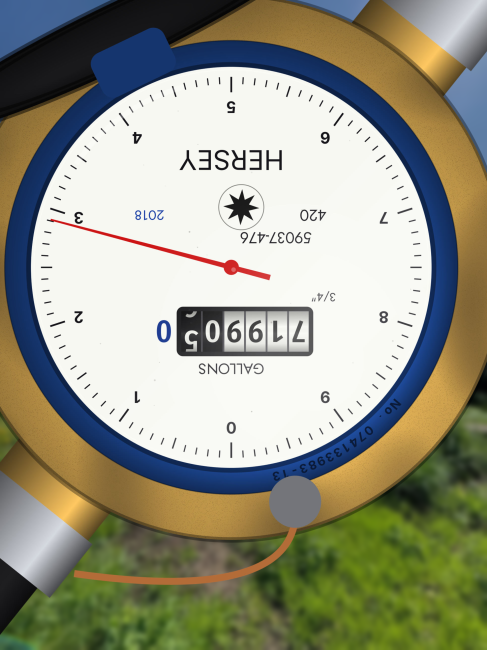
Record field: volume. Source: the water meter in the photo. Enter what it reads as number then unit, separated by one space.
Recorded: 7199052.9 gal
